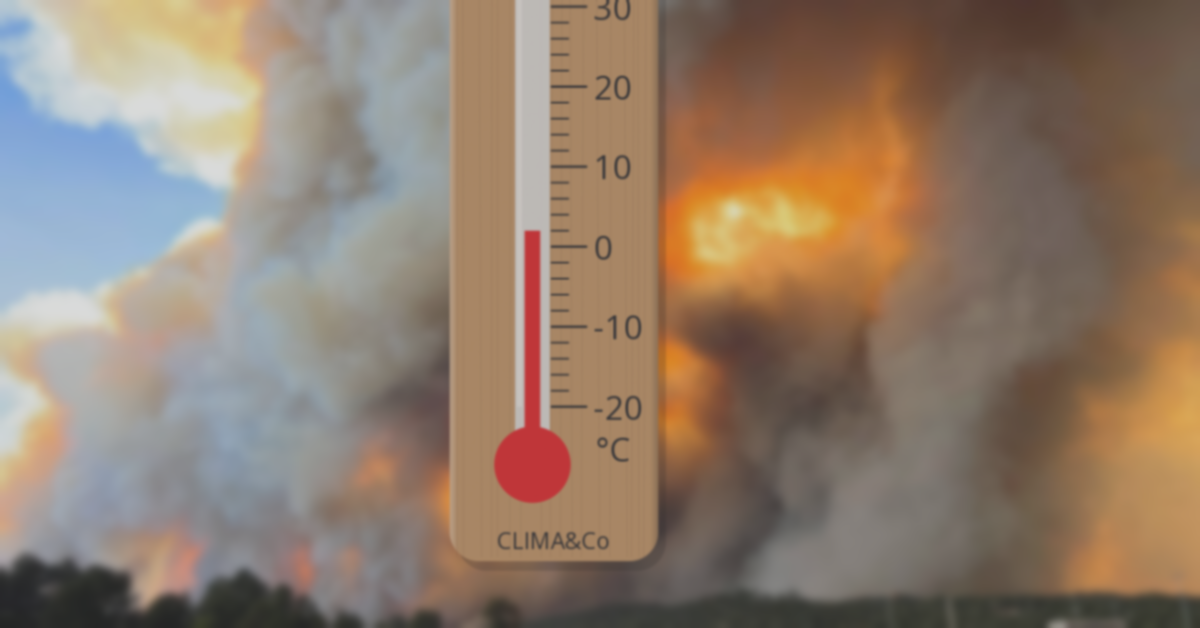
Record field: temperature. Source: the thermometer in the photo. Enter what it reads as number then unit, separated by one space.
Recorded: 2 °C
